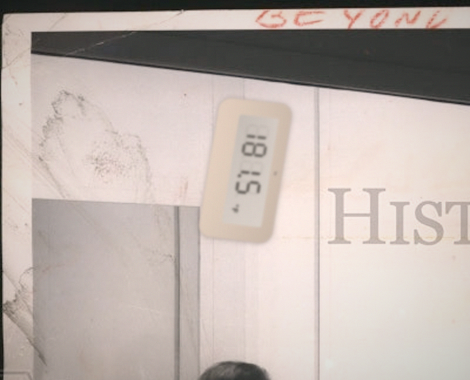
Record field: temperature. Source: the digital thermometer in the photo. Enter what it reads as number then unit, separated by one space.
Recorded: 181.5 °F
